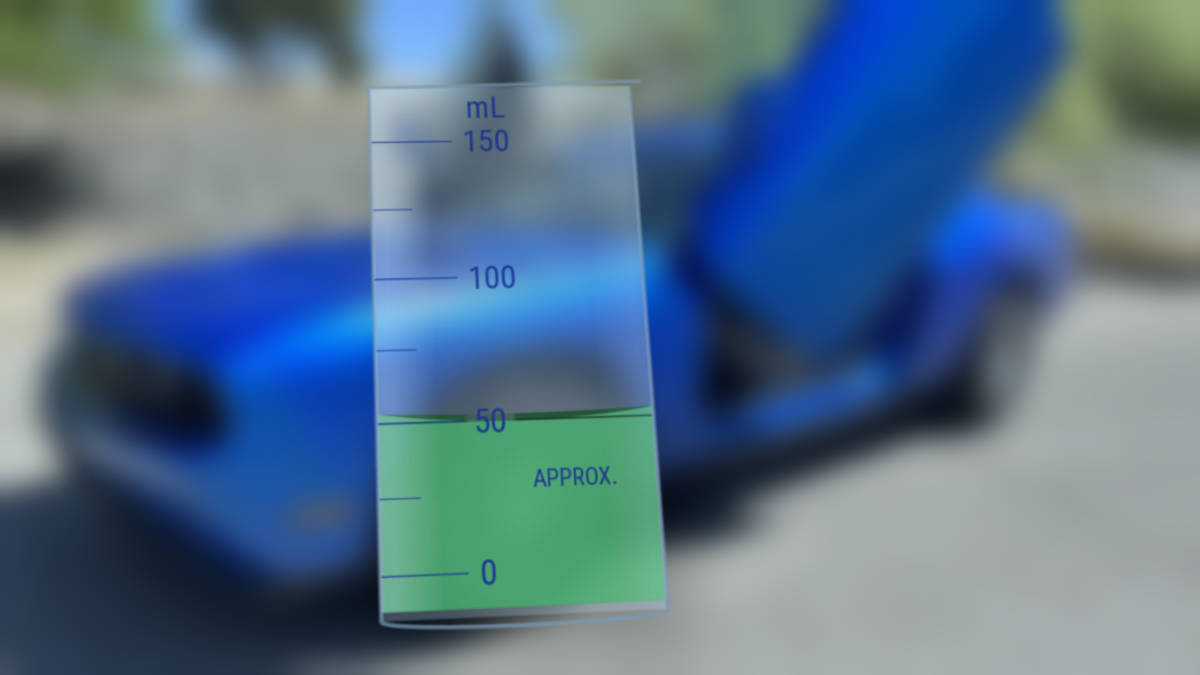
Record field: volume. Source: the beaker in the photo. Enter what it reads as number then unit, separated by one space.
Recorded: 50 mL
